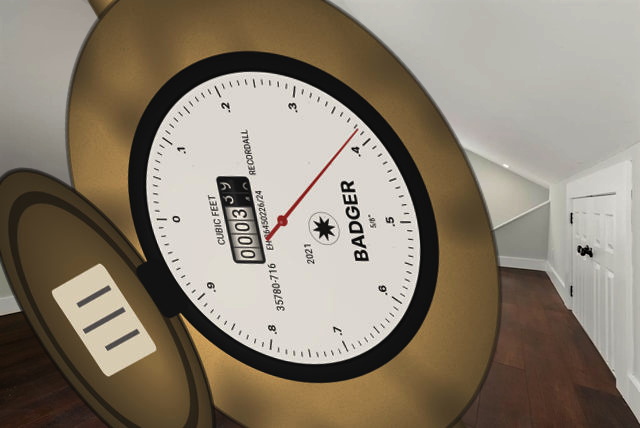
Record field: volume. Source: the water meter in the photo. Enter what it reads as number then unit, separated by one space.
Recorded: 339.38 ft³
